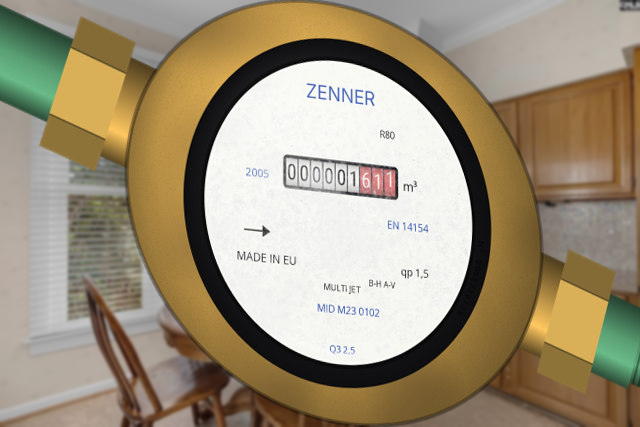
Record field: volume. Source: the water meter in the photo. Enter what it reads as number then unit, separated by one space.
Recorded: 1.611 m³
